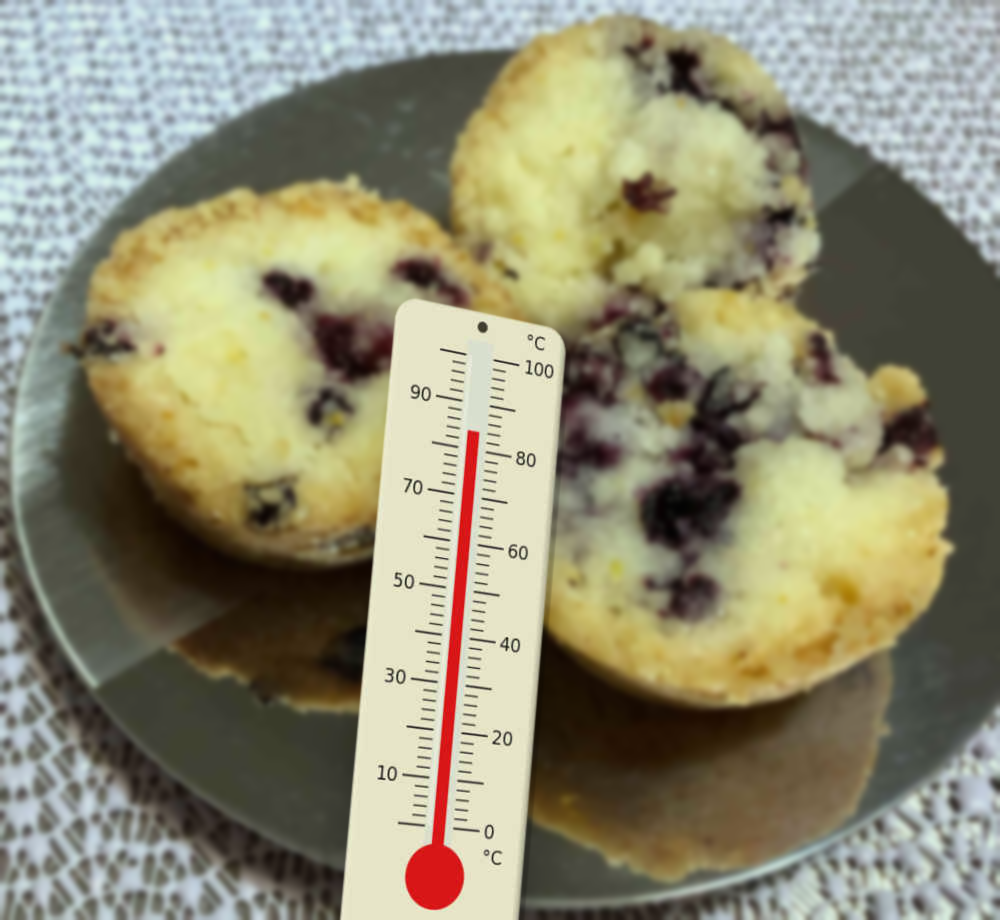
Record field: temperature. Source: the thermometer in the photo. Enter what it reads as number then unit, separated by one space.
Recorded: 84 °C
